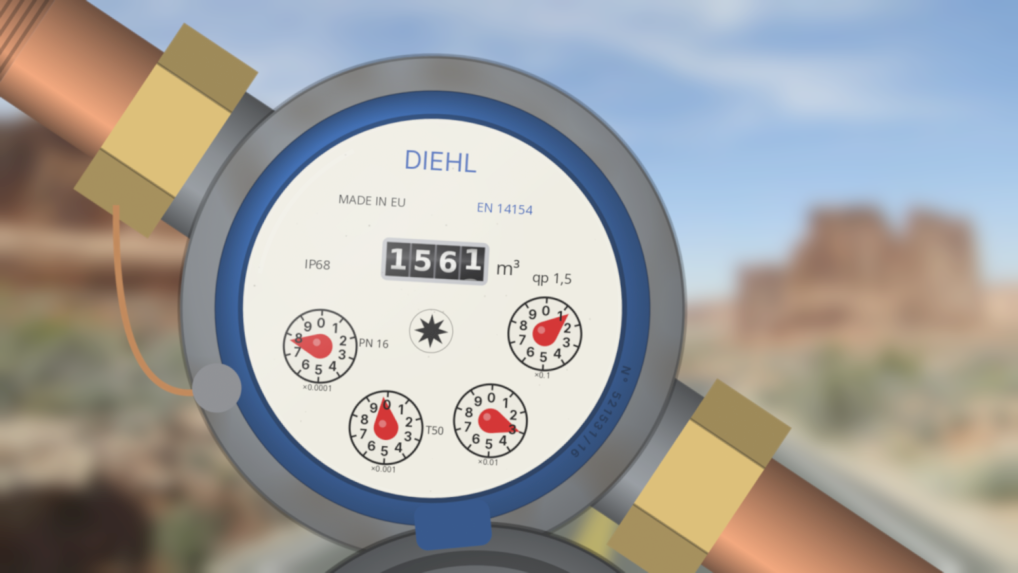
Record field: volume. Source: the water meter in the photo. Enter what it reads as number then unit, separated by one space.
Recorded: 1561.1297 m³
